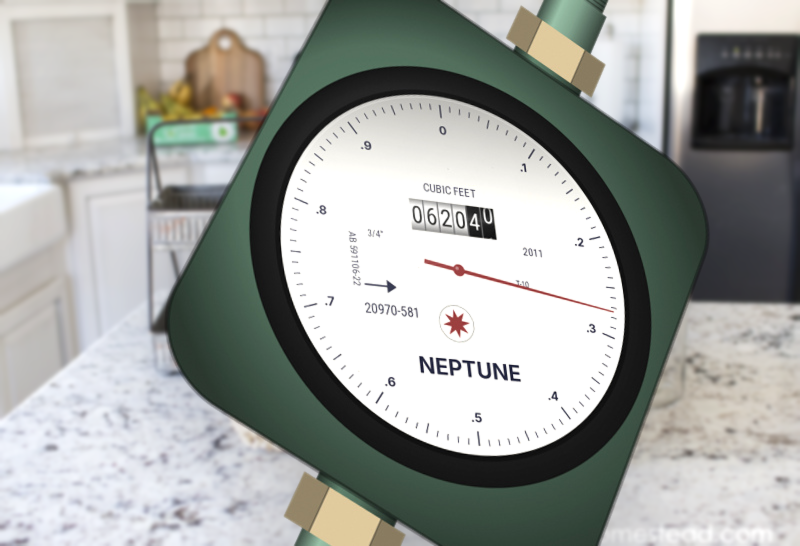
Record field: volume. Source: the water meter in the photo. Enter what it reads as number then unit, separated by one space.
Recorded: 62040.27 ft³
